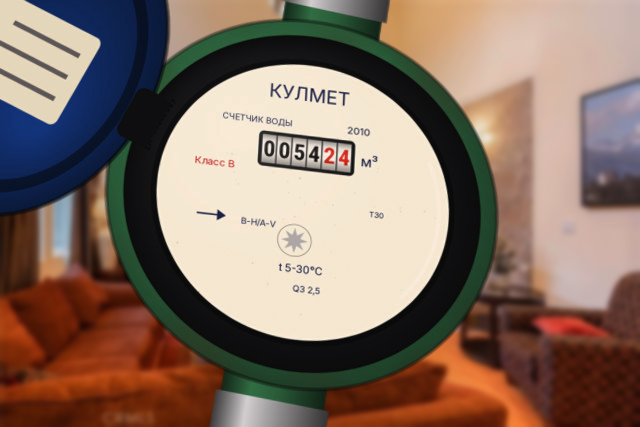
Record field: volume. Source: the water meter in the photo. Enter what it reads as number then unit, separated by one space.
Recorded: 54.24 m³
